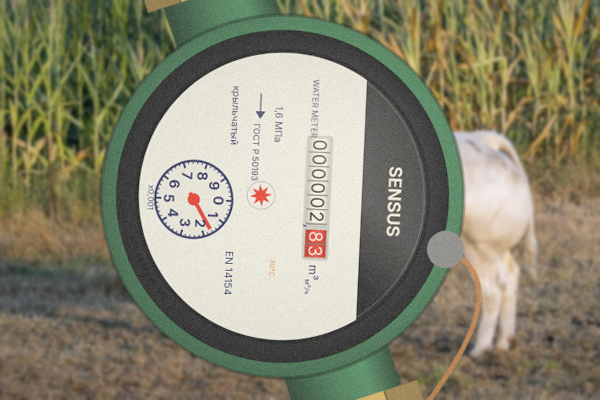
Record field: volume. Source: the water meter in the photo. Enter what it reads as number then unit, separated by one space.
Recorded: 2.831 m³
